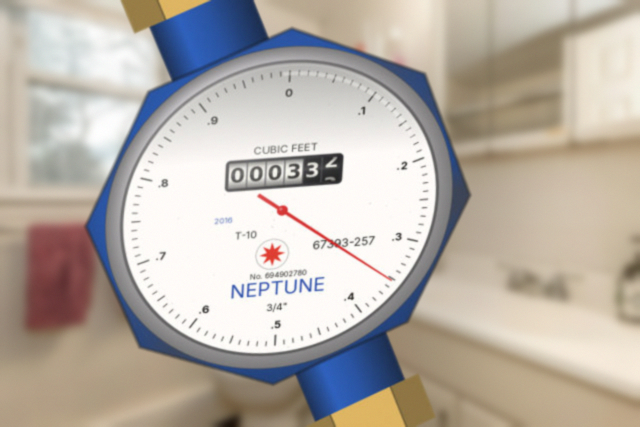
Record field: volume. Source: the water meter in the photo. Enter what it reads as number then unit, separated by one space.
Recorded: 332.35 ft³
